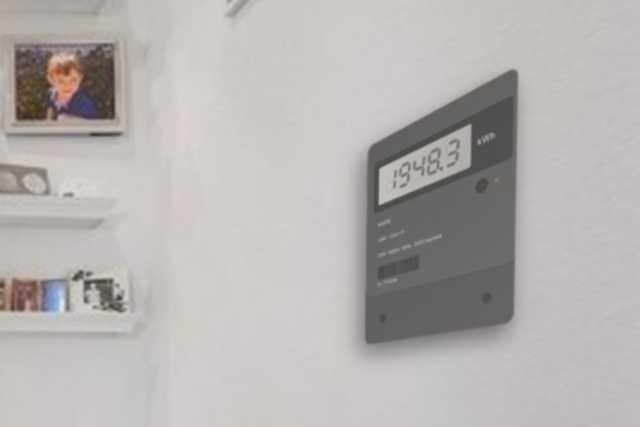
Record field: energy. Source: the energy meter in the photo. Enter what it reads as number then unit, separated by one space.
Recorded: 1948.3 kWh
